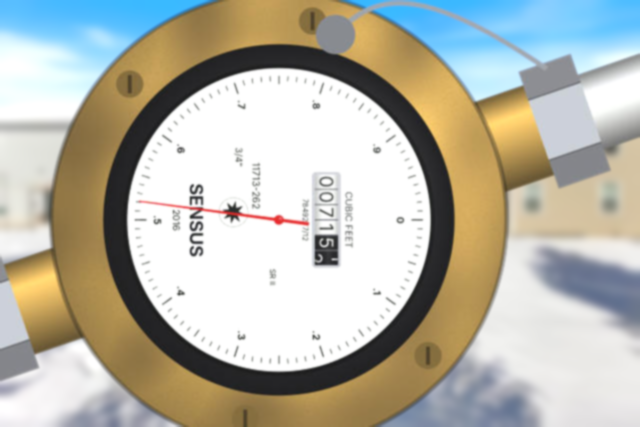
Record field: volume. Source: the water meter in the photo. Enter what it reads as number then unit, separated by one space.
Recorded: 7151.52 ft³
